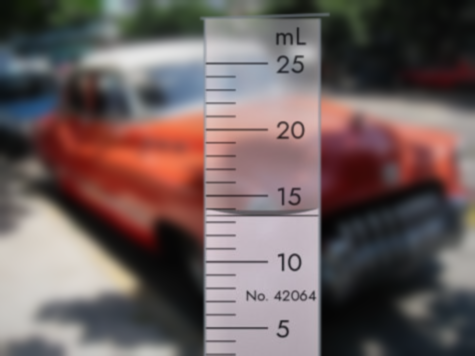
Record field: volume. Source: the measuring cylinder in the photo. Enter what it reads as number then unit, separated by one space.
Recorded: 13.5 mL
